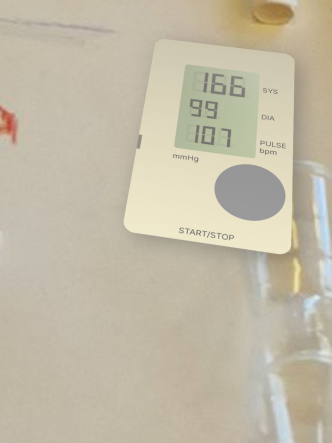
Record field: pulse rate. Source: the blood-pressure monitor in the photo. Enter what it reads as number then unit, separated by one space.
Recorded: 107 bpm
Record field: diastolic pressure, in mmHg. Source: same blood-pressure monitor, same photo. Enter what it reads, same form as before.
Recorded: 99 mmHg
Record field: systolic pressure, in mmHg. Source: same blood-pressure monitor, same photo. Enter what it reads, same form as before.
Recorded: 166 mmHg
